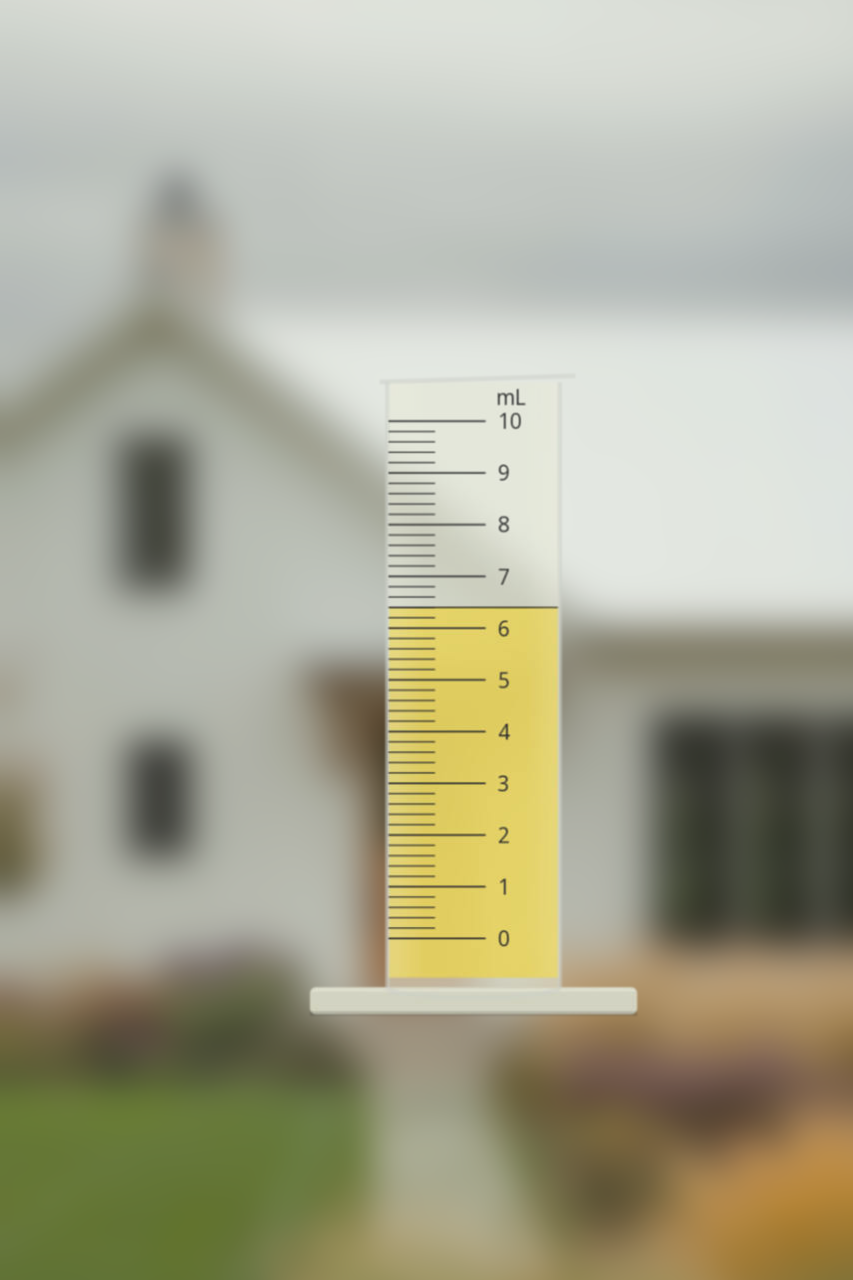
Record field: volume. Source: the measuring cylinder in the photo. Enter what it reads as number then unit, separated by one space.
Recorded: 6.4 mL
